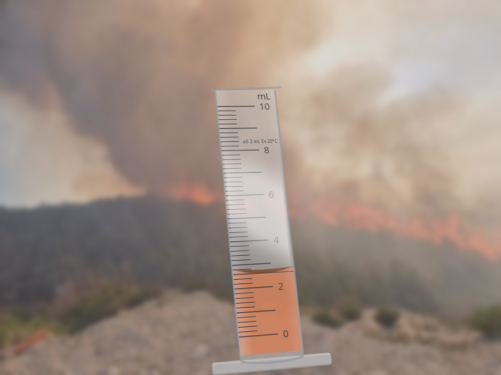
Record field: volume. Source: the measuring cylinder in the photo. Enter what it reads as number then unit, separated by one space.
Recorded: 2.6 mL
